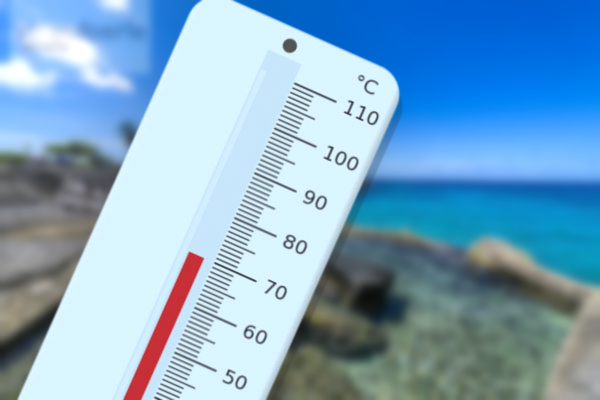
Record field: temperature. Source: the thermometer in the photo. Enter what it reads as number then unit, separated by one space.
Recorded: 70 °C
